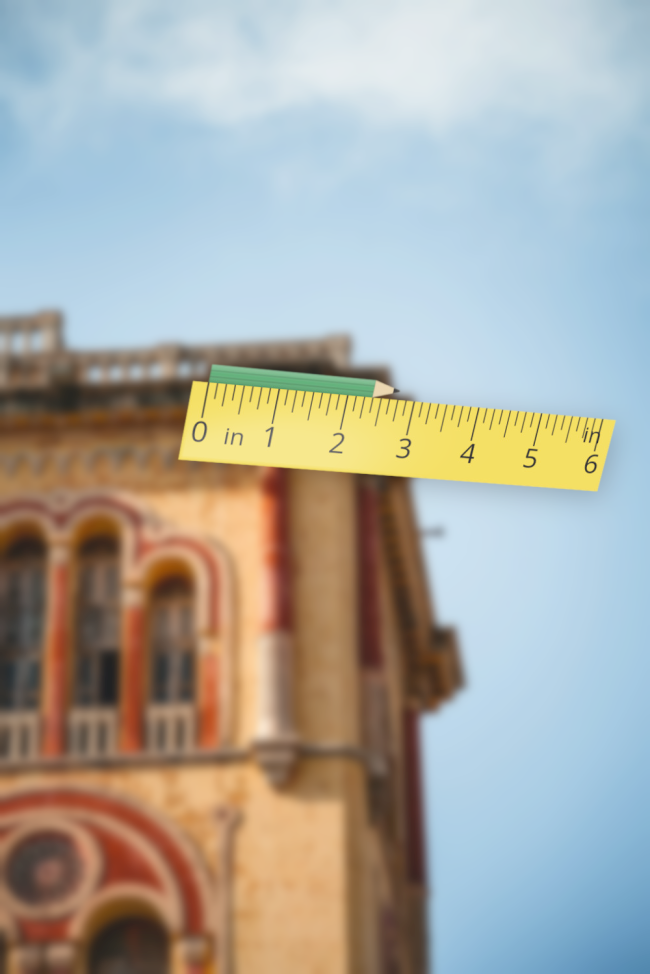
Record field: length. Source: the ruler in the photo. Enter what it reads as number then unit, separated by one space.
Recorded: 2.75 in
